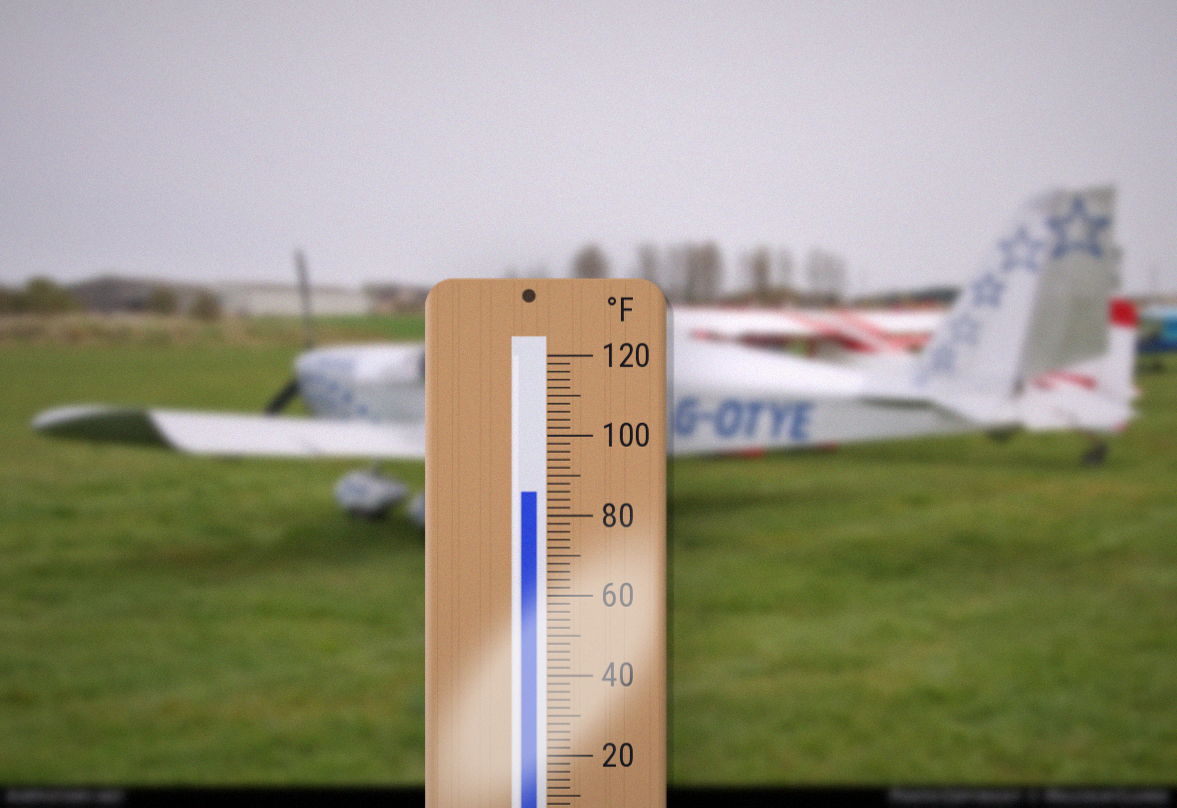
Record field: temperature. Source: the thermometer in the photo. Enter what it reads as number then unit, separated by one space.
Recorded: 86 °F
